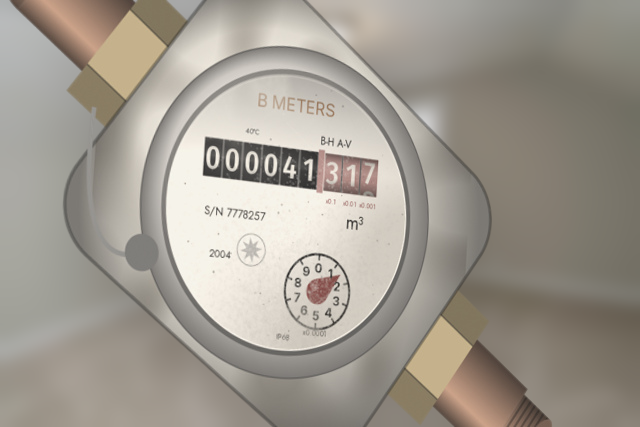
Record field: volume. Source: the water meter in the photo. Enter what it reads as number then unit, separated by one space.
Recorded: 41.3171 m³
